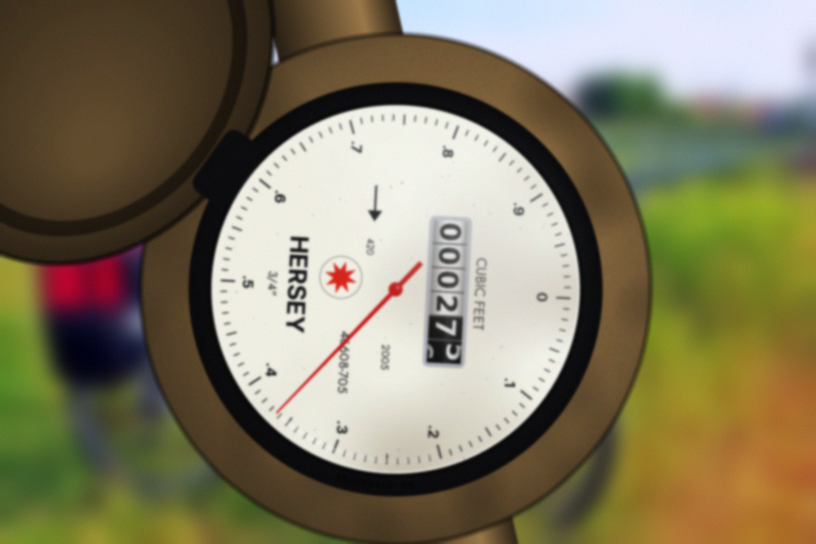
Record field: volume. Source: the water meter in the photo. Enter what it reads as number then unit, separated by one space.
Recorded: 275.36 ft³
